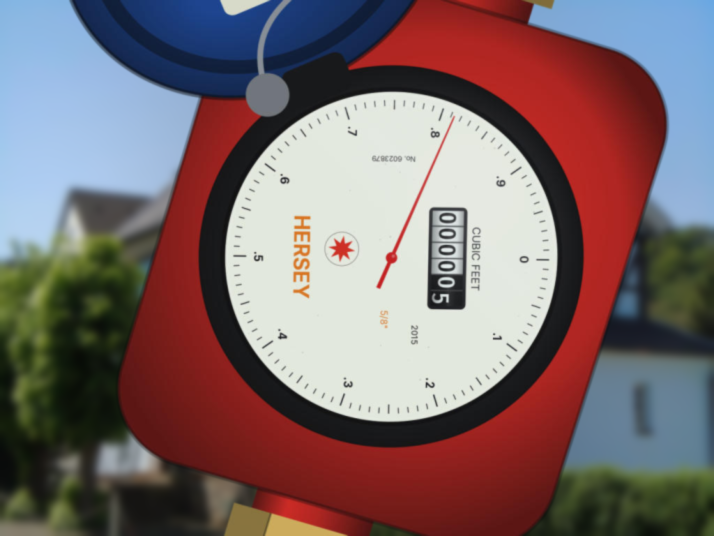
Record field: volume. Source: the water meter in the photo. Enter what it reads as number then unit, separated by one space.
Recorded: 4.81 ft³
